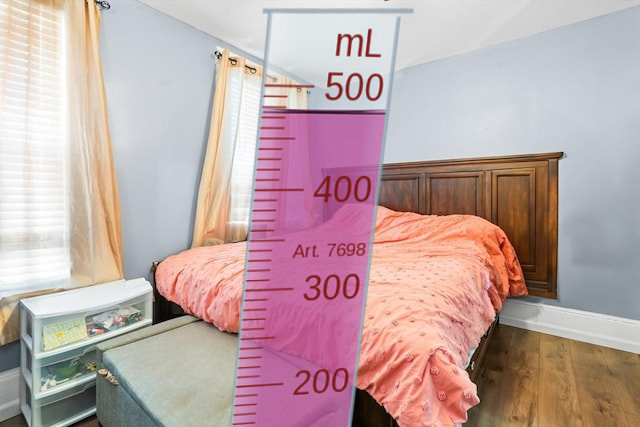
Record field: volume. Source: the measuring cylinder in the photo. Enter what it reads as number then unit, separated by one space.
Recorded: 475 mL
